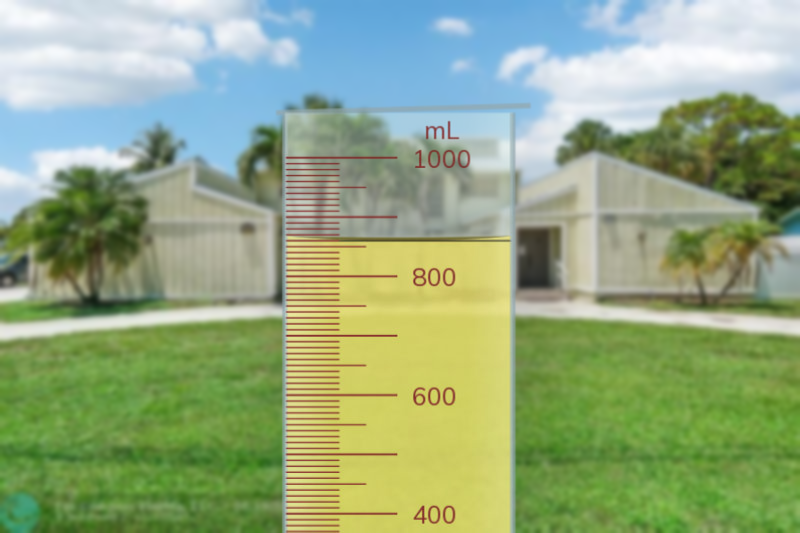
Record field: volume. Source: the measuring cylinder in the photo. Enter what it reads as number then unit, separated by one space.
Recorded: 860 mL
